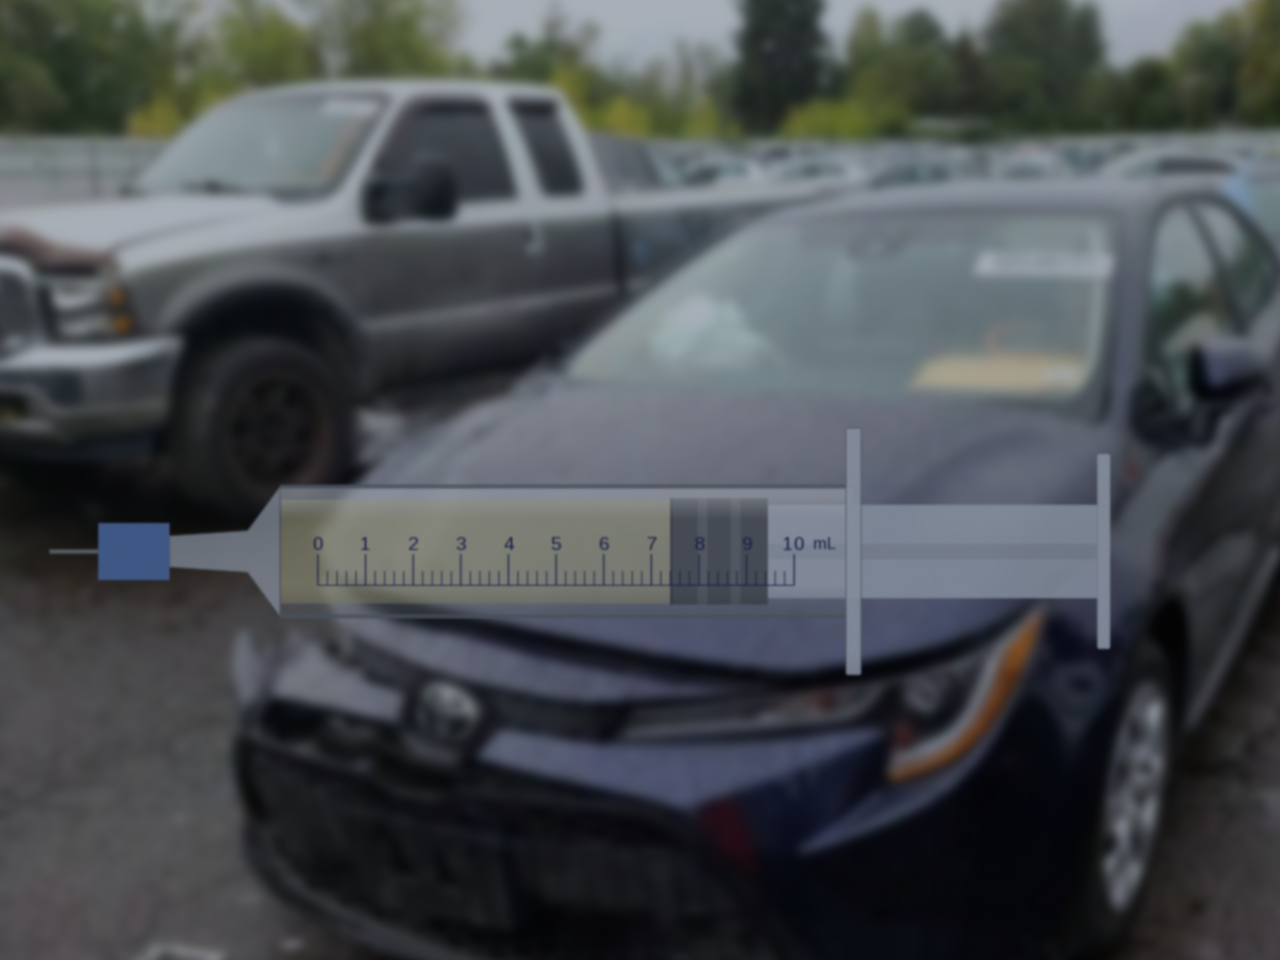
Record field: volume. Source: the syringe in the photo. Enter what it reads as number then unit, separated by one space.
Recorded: 7.4 mL
